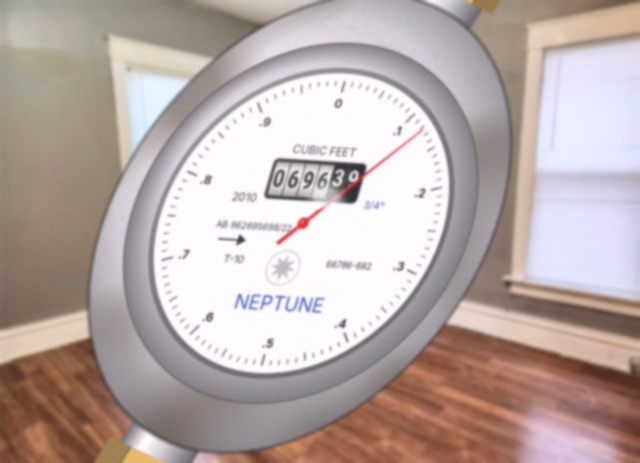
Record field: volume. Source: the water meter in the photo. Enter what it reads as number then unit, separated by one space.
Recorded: 69639.12 ft³
